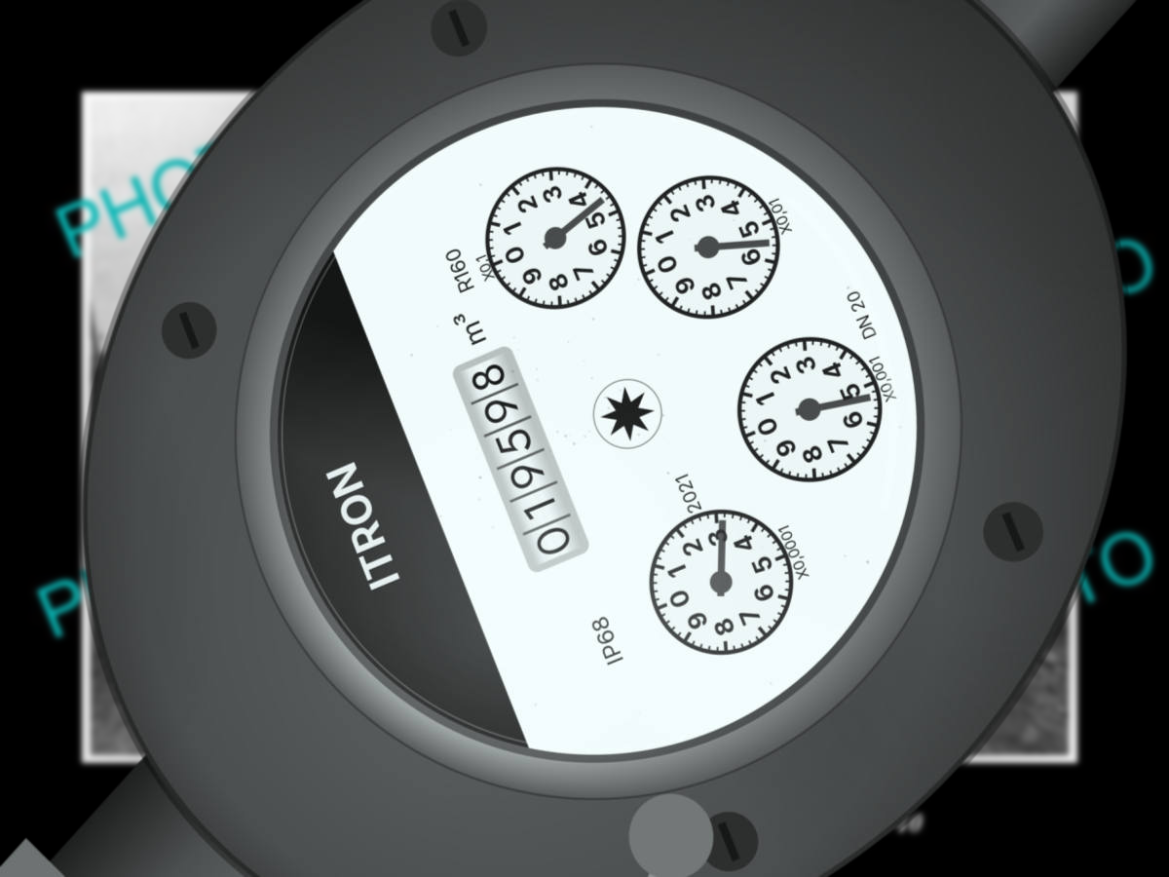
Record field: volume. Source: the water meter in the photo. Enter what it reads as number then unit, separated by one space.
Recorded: 19598.4553 m³
